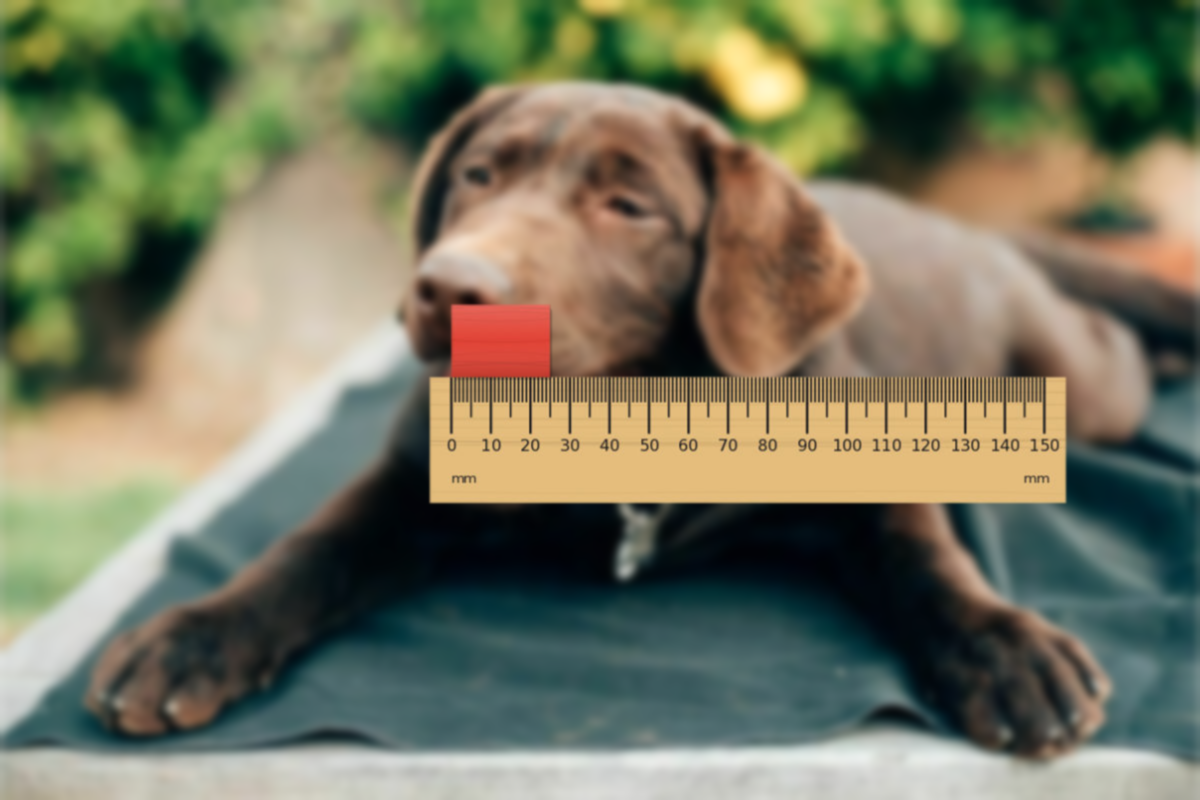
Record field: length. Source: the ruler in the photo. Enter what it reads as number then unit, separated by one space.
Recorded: 25 mm
